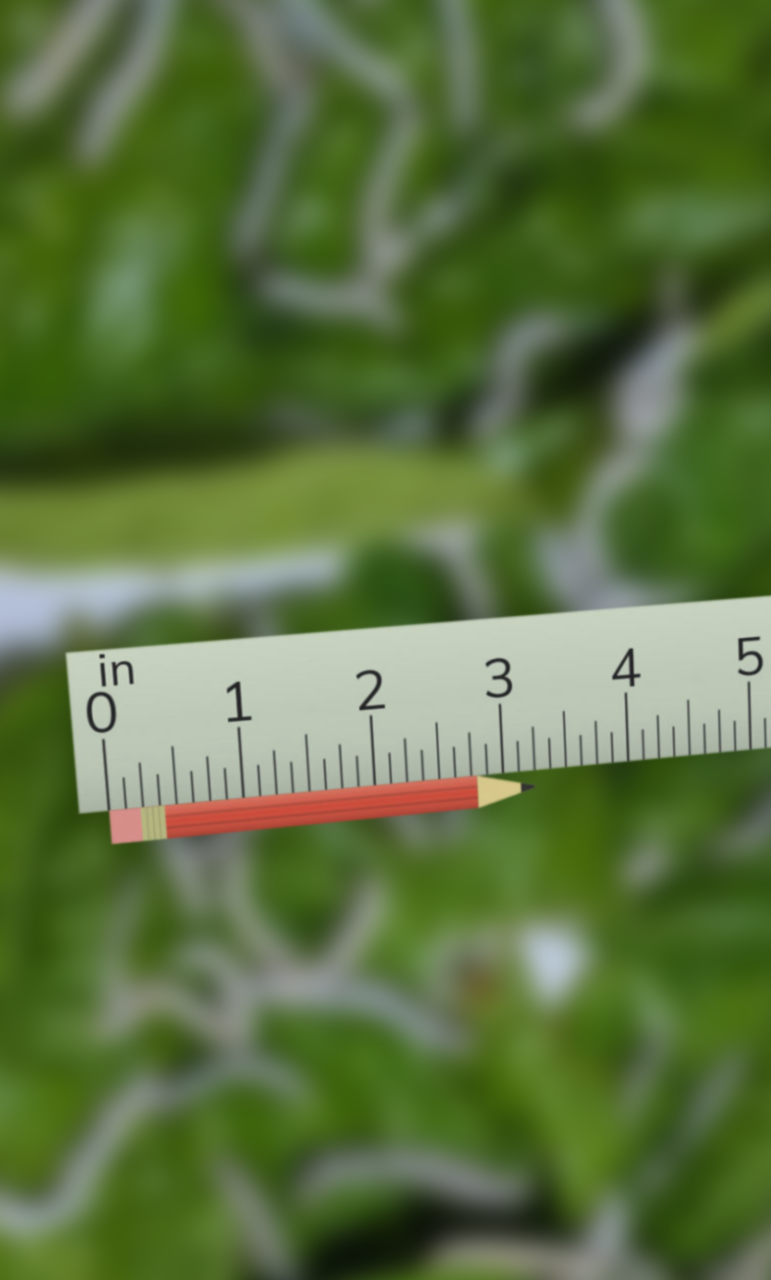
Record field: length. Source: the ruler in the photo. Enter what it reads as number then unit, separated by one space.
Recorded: 3.25 in
